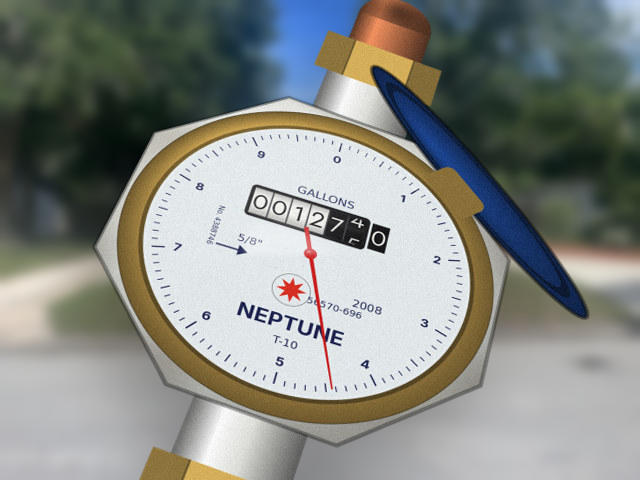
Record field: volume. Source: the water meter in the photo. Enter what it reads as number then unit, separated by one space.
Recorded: 12744.4 gal
